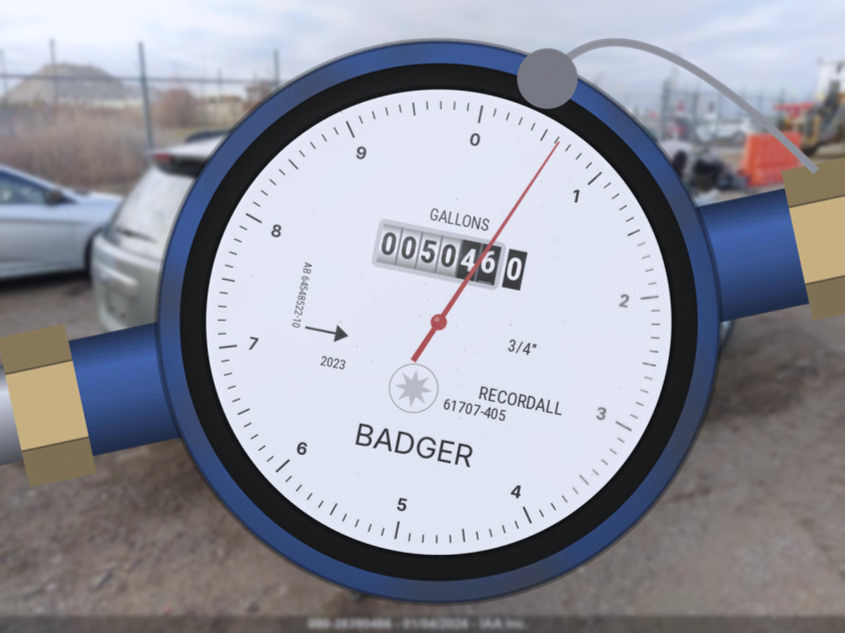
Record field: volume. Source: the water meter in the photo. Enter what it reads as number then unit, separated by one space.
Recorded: 50460.6 gal
